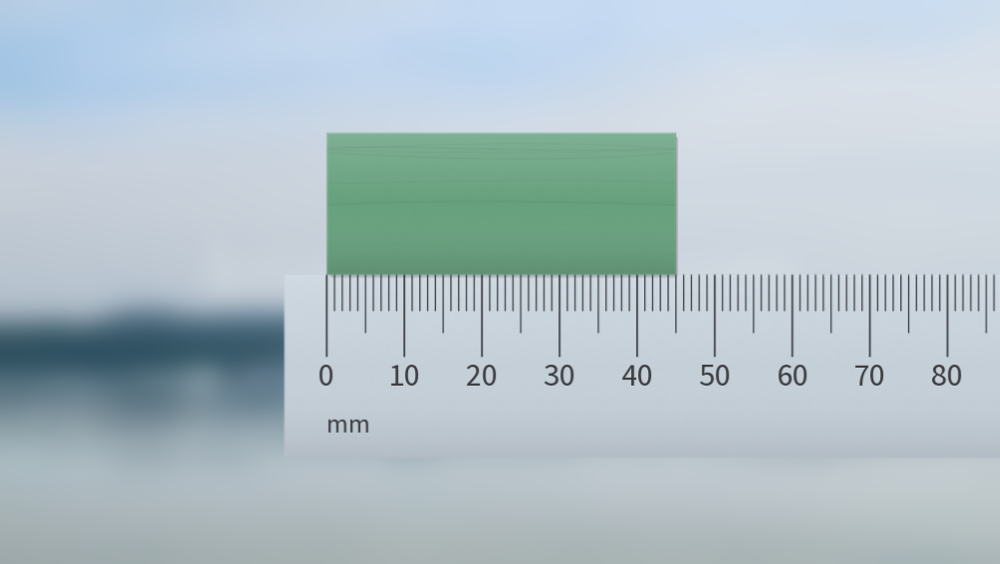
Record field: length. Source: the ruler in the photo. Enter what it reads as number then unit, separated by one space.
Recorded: 45 mm
